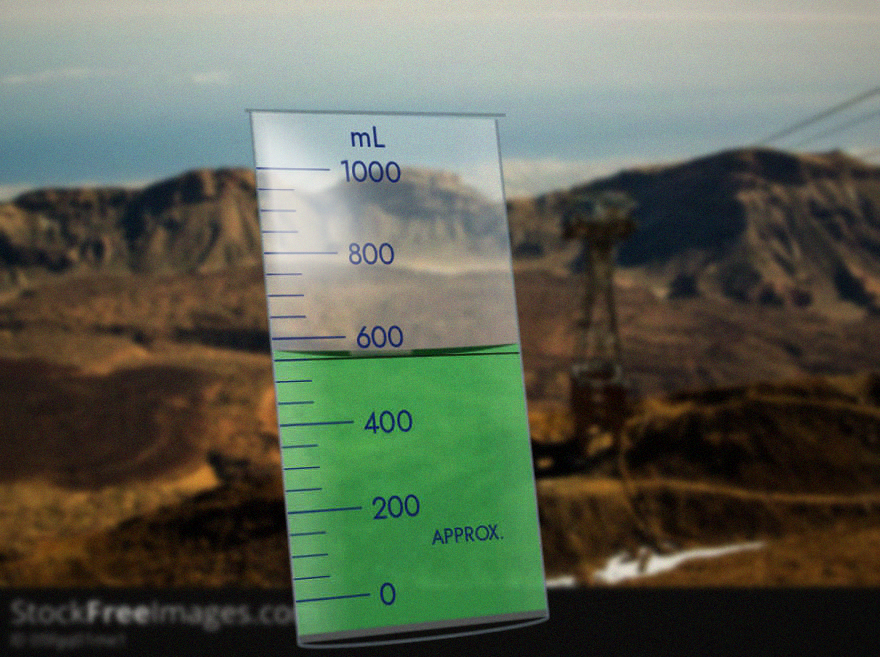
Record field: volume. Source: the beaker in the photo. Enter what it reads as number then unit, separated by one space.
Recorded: 550 mL
